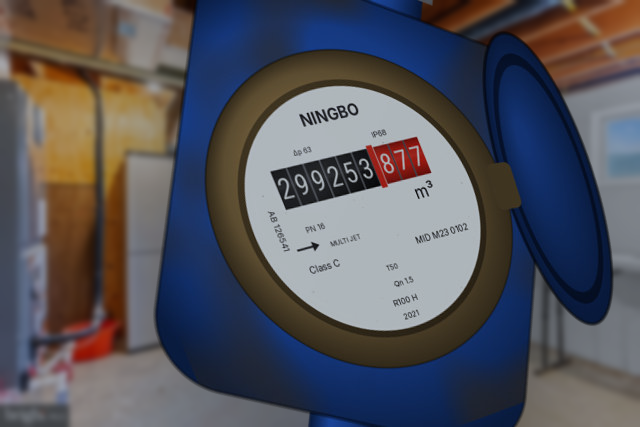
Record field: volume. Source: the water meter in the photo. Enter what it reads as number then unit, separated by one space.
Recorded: 299253.877 m³
